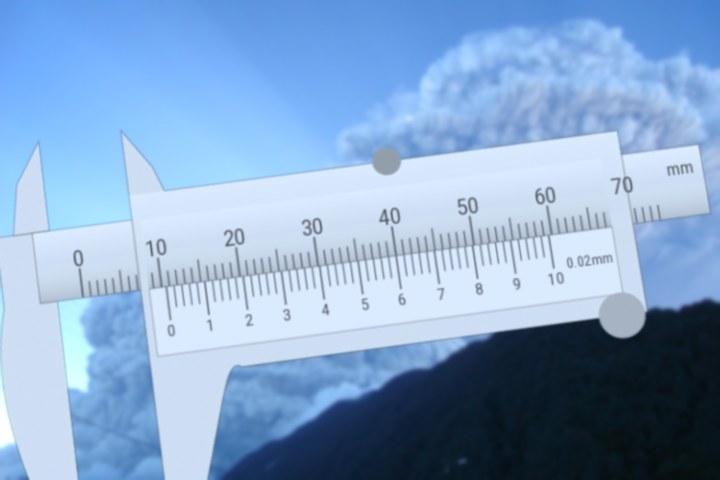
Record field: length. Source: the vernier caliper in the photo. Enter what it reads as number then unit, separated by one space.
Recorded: 10.6 mm
